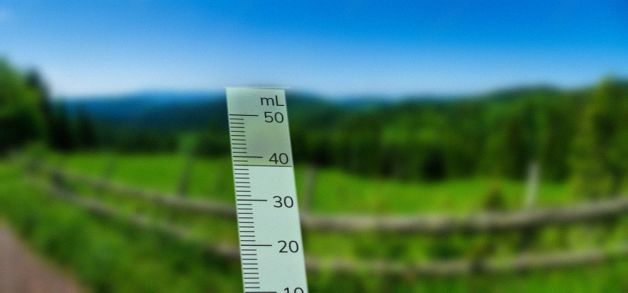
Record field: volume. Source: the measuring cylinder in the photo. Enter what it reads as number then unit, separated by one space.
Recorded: 38 mL
